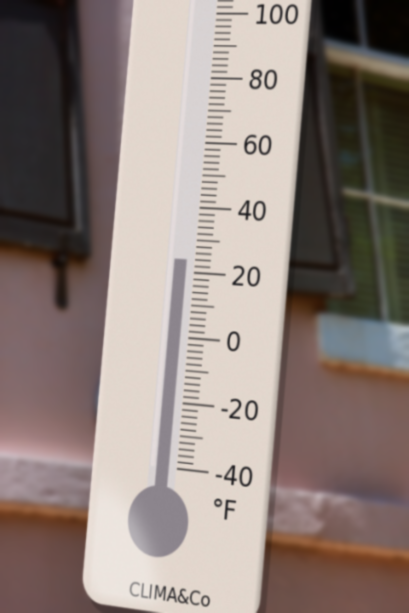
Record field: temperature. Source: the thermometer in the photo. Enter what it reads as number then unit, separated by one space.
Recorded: 24 °F
